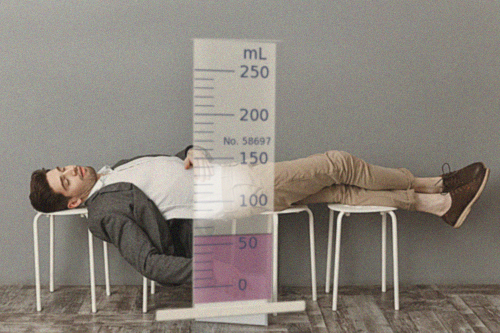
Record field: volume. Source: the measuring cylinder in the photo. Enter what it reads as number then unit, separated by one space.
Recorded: 60 mL
